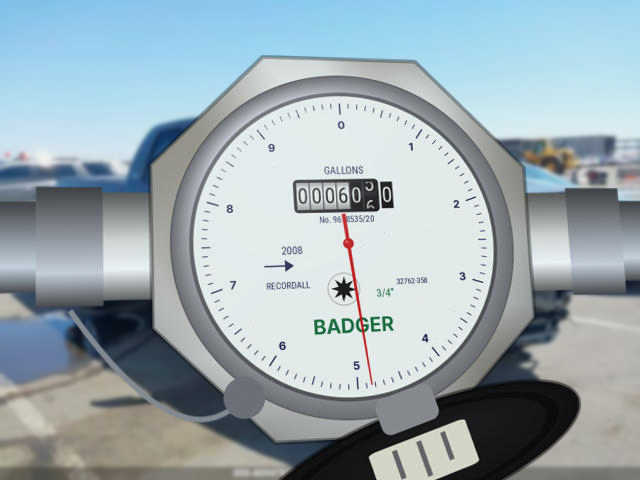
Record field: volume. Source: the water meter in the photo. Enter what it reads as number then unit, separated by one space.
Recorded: 6054.8 gal
